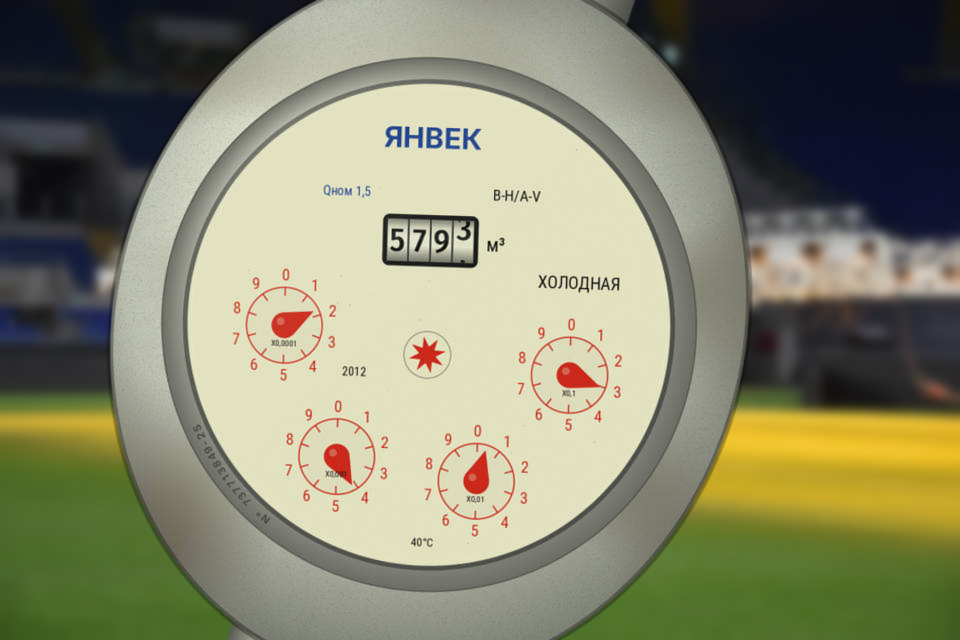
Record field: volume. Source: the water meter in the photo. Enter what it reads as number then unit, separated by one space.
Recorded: 5793.3041 m³
